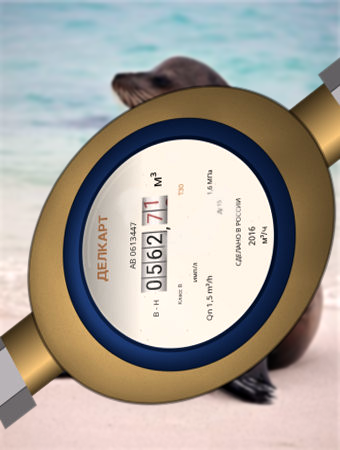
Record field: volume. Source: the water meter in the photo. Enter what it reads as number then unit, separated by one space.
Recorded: 562.71 m³
